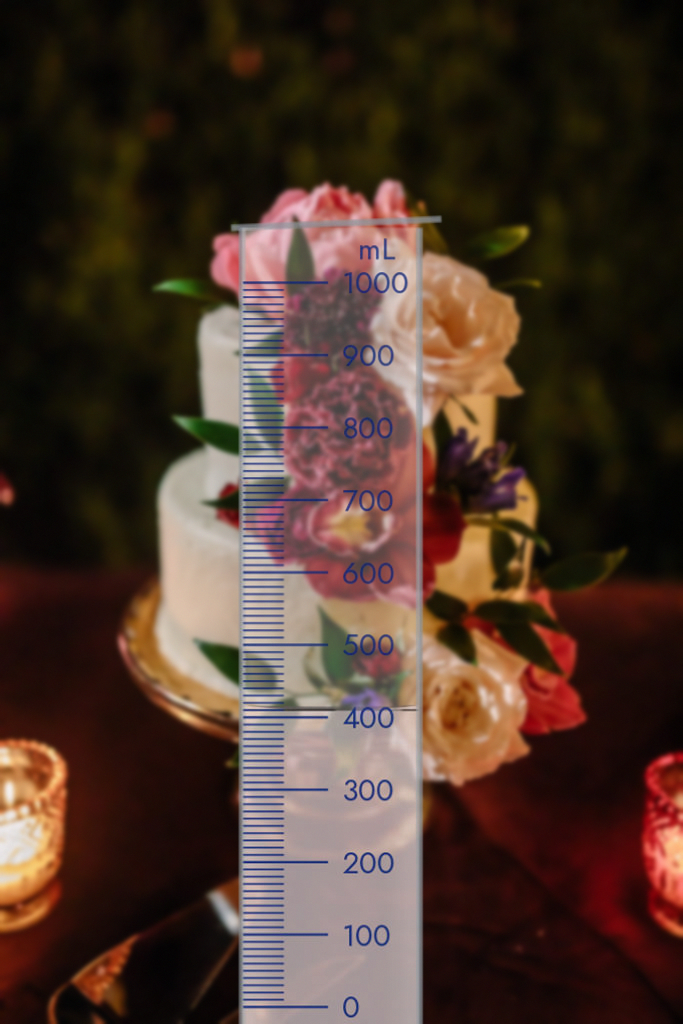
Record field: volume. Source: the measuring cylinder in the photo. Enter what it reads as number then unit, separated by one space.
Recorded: 410 mL
